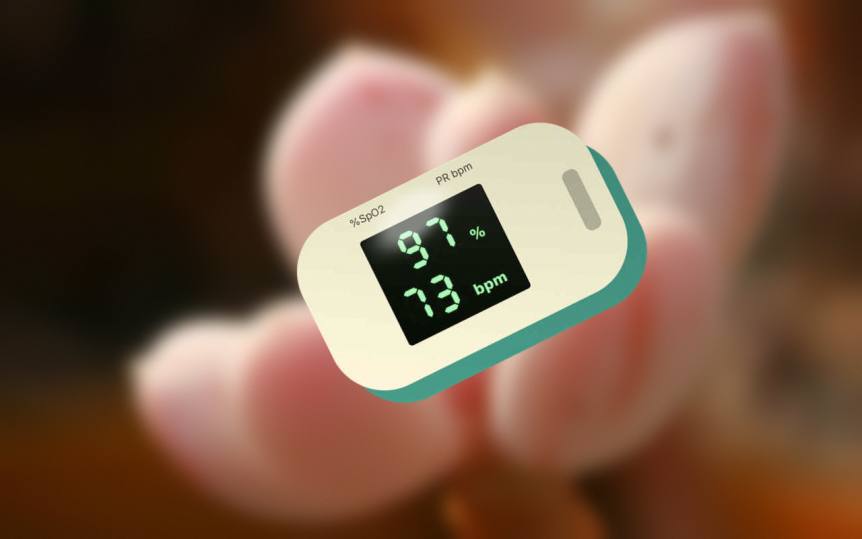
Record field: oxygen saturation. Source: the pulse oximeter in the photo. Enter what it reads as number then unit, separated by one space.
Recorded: 97 %
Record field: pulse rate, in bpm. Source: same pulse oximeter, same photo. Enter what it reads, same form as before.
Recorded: 73 bpm
